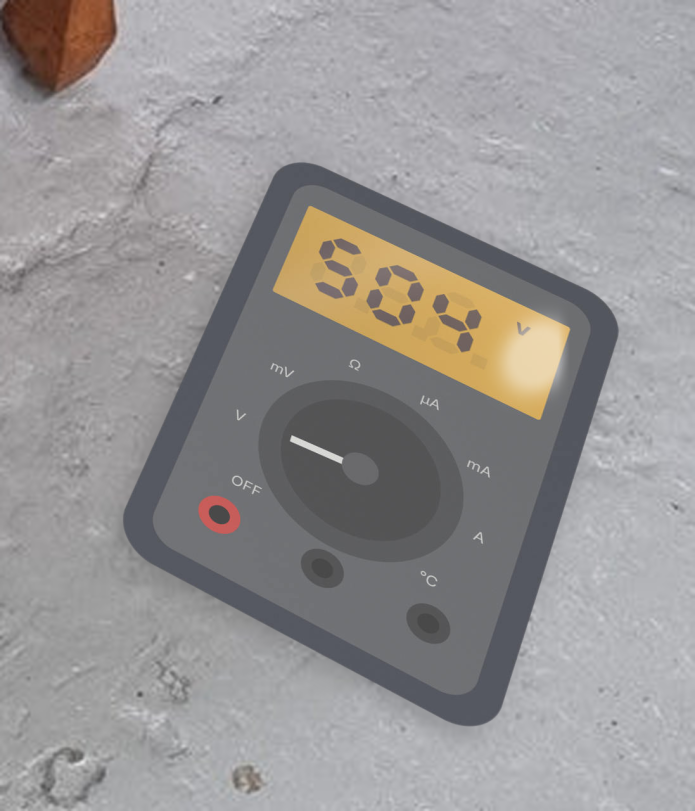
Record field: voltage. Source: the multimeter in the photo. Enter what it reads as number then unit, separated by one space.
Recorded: 504 V
